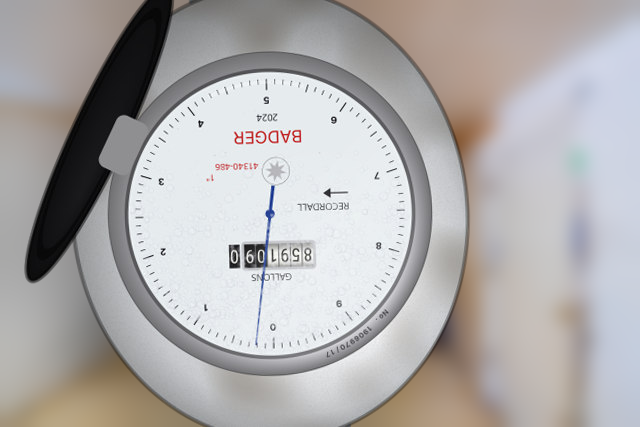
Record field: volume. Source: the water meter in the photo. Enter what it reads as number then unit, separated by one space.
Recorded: 8591090.2 gal
